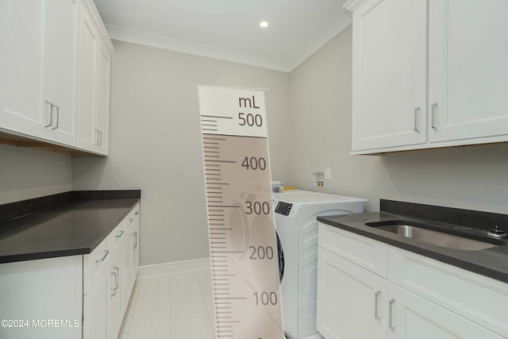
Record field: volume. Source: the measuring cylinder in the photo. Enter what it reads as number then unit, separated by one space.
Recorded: 460 mL
